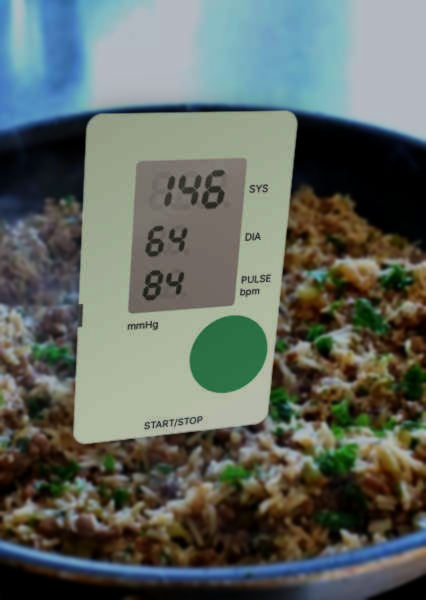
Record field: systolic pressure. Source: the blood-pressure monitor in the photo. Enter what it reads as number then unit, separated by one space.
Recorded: 146 mmHg
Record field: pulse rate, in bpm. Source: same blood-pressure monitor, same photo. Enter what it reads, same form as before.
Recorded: 84 bpm
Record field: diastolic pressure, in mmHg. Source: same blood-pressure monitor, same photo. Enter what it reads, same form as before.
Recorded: 64 mmHg
